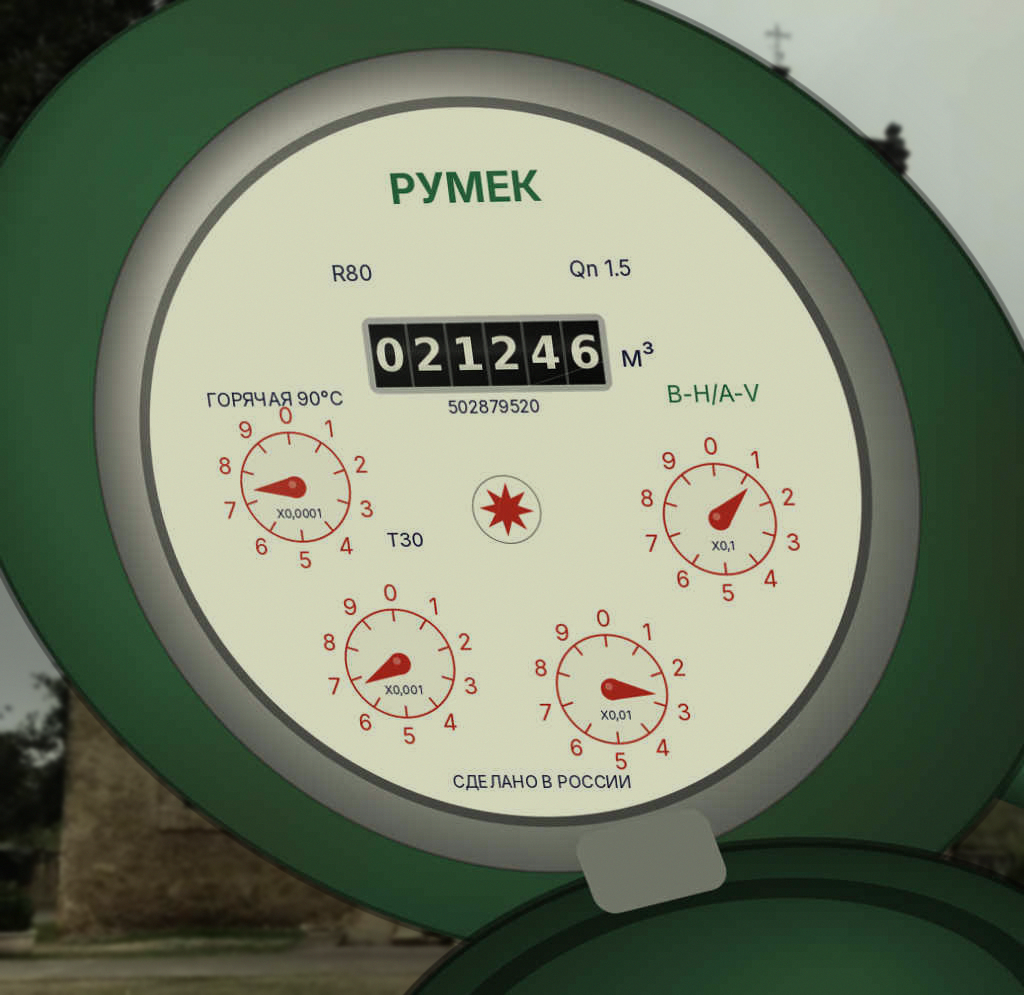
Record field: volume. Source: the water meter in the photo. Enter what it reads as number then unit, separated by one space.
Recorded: 21246.1267 m³
